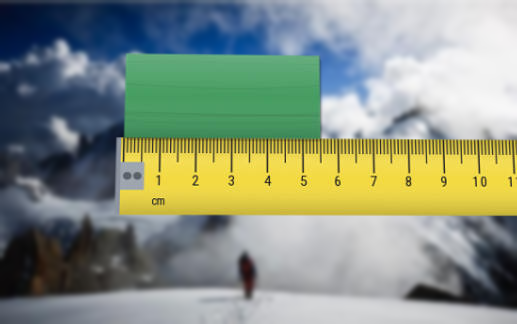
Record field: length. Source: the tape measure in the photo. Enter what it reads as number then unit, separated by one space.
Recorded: 5.5 cm
